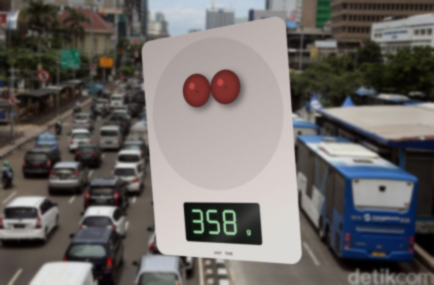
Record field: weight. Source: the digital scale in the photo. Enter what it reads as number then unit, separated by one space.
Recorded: 358 g
